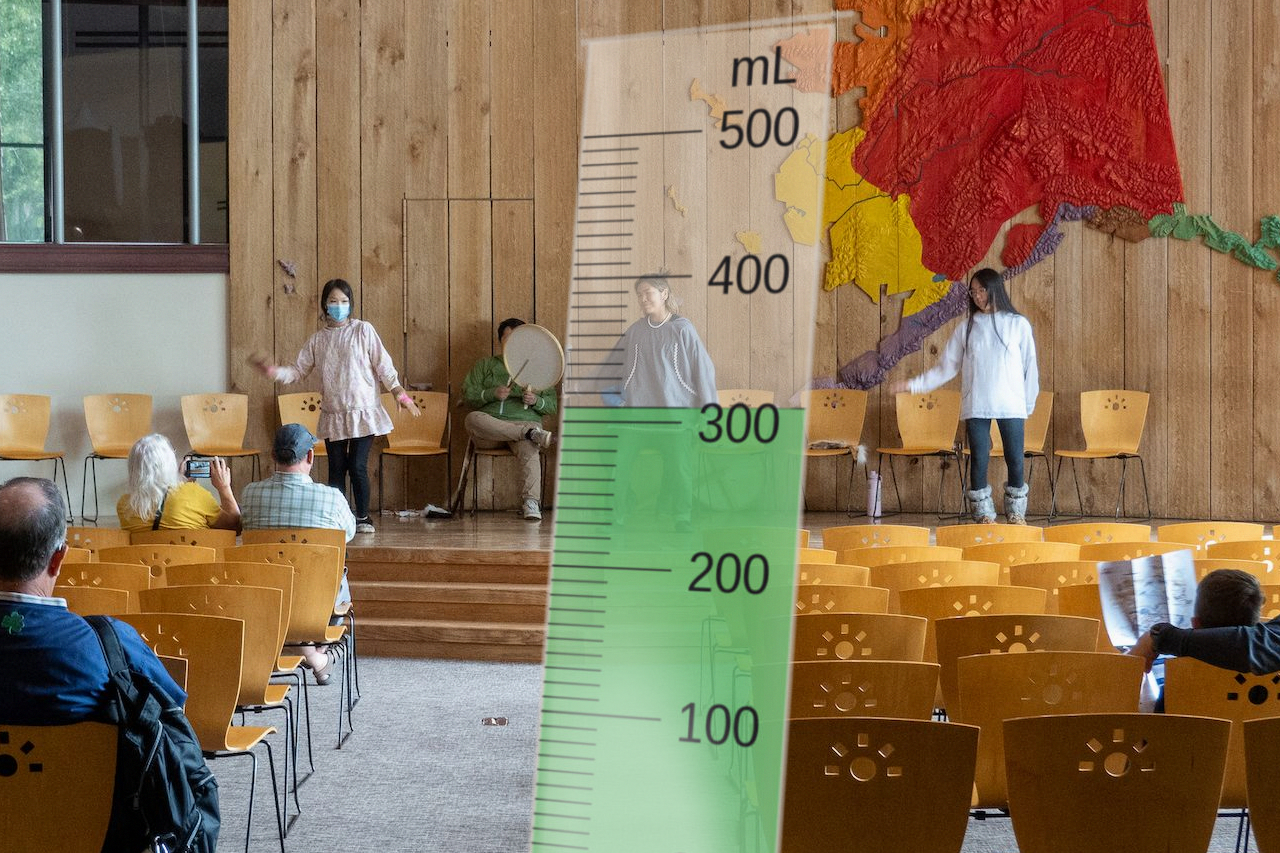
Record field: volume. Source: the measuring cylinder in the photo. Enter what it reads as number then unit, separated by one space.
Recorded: 310 mL
